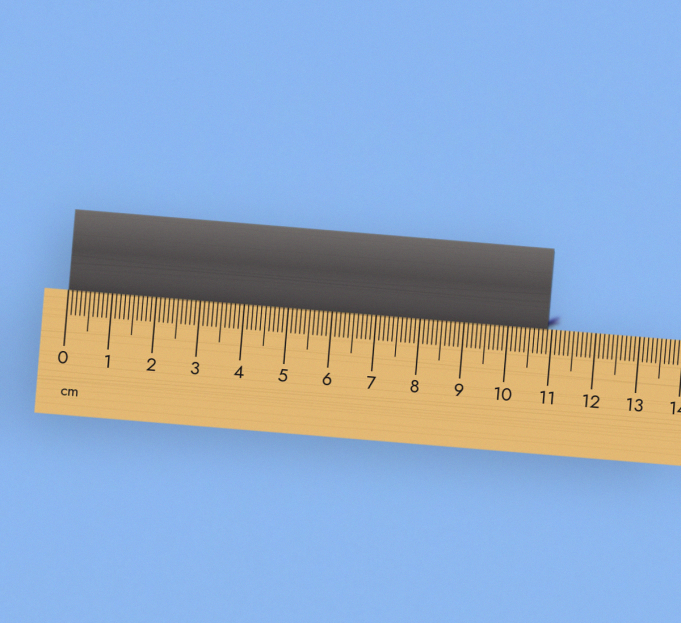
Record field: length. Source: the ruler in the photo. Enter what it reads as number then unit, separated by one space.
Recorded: 10.9 cm
